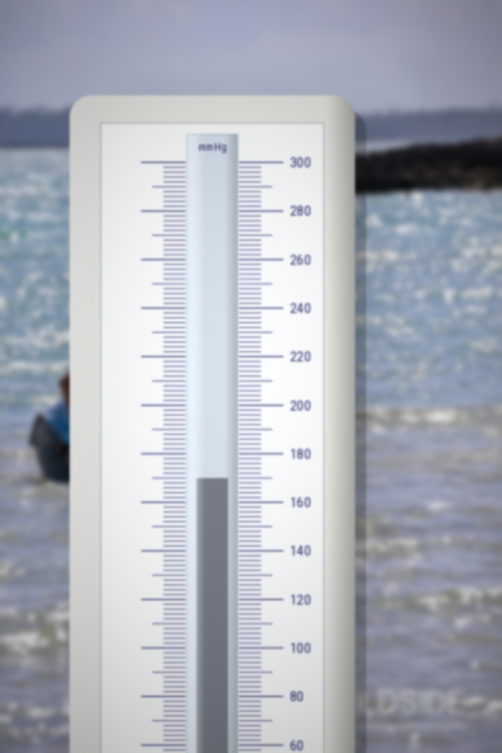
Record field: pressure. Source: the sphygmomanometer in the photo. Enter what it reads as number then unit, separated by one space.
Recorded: 170 mmHg
